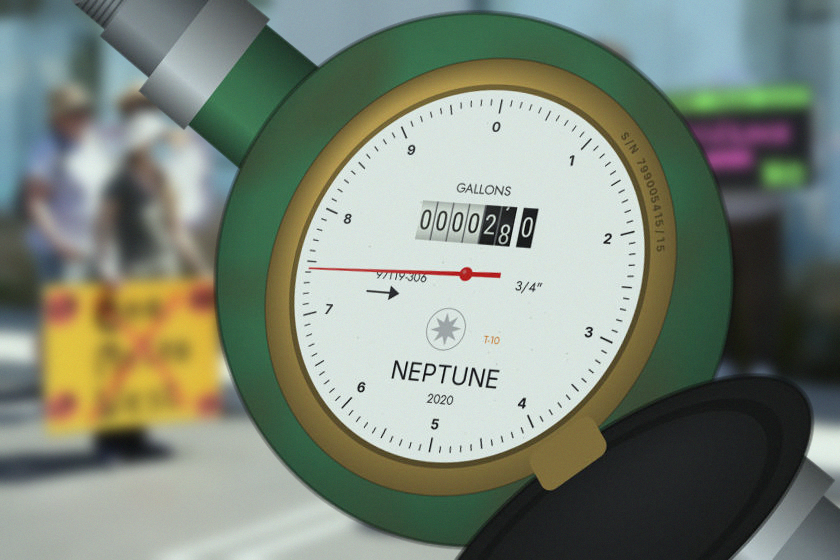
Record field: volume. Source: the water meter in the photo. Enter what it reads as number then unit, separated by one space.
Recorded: 277.4 gal
